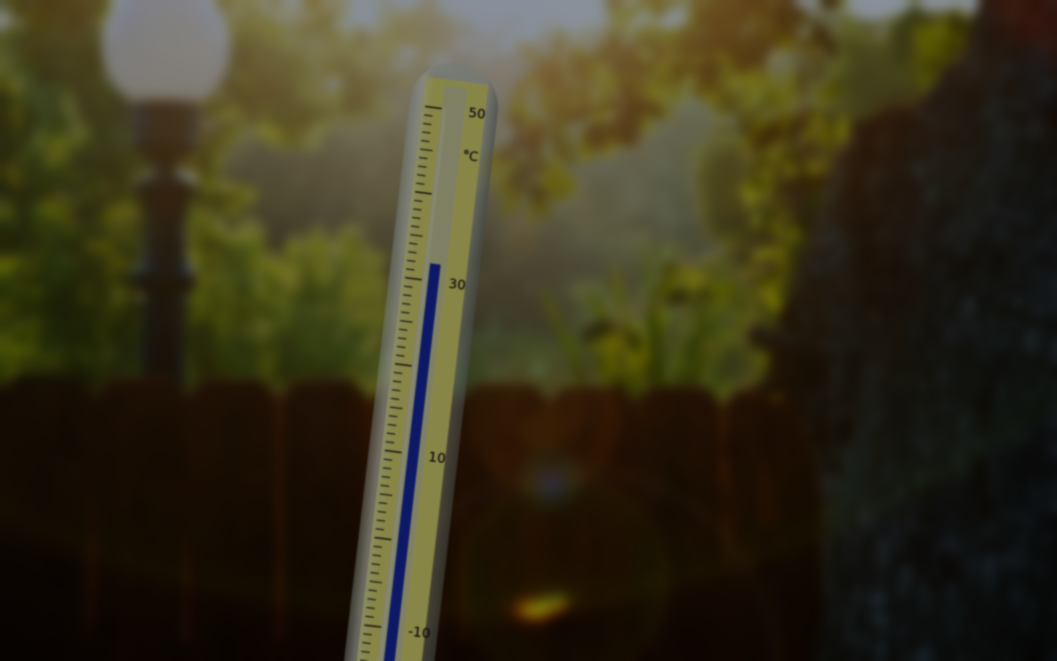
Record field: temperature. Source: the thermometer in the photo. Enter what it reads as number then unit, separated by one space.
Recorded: 32 °C
